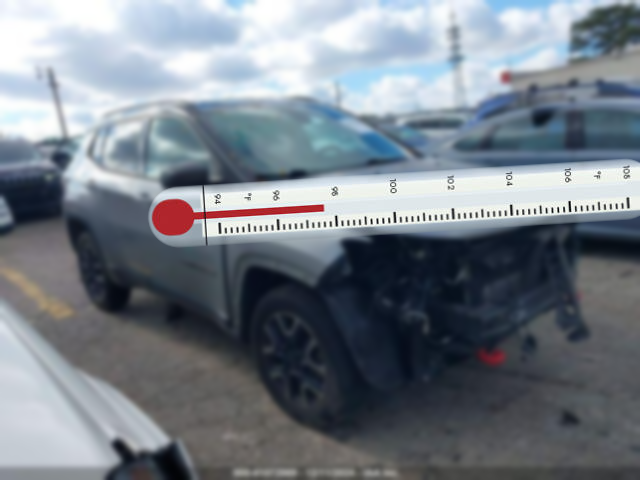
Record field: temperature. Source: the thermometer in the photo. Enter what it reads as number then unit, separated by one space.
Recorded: 97.6 °F
